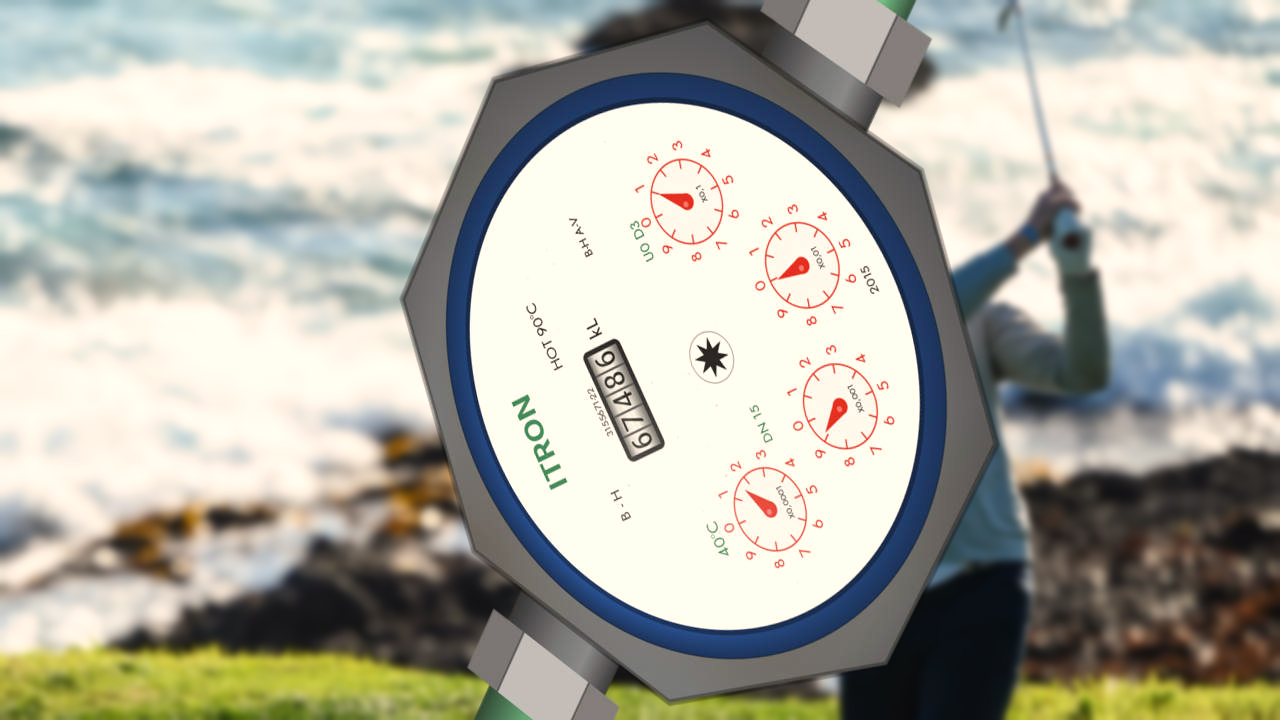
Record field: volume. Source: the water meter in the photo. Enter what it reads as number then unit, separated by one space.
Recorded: 67486.0991 kL
